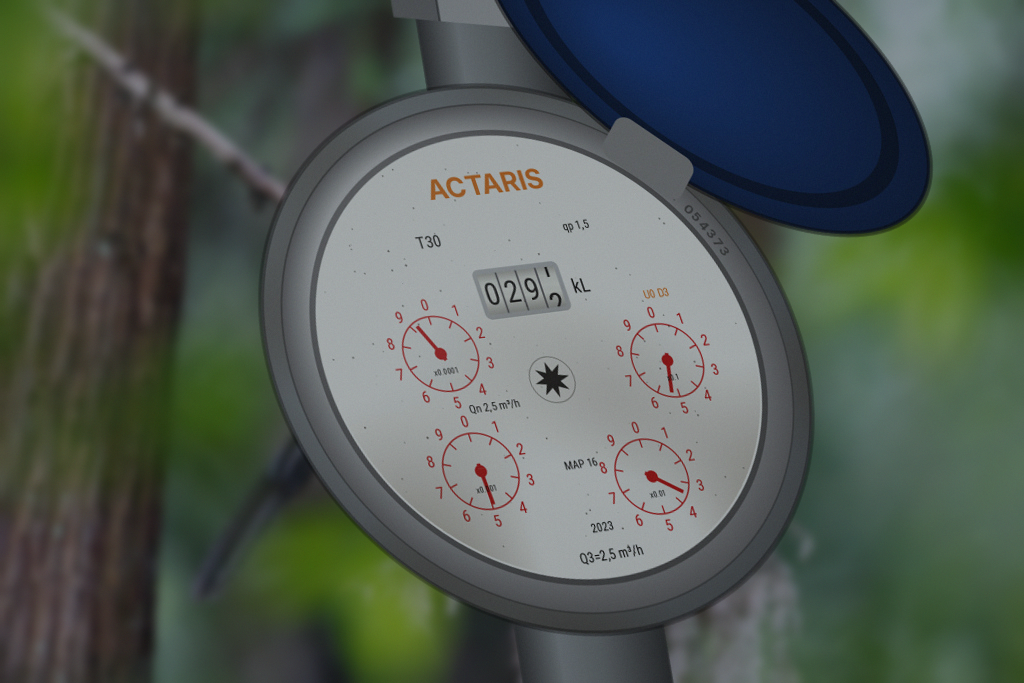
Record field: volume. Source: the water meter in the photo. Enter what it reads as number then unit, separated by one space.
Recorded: 291.5349 kL
